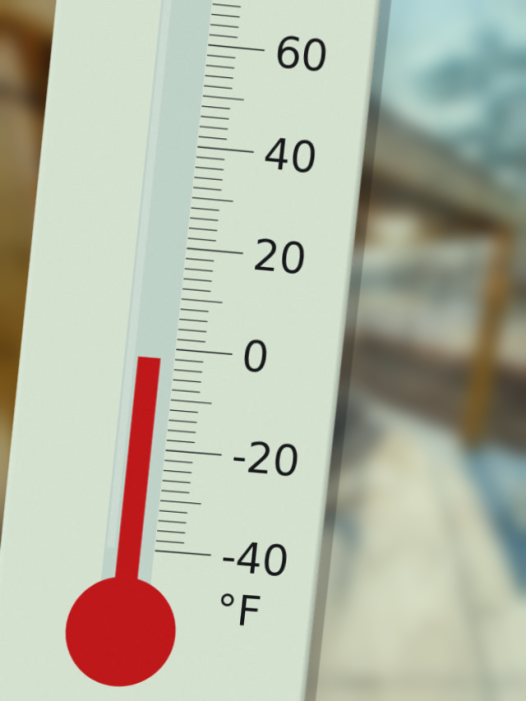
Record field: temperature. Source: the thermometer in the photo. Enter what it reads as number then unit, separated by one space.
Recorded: -2 °F
